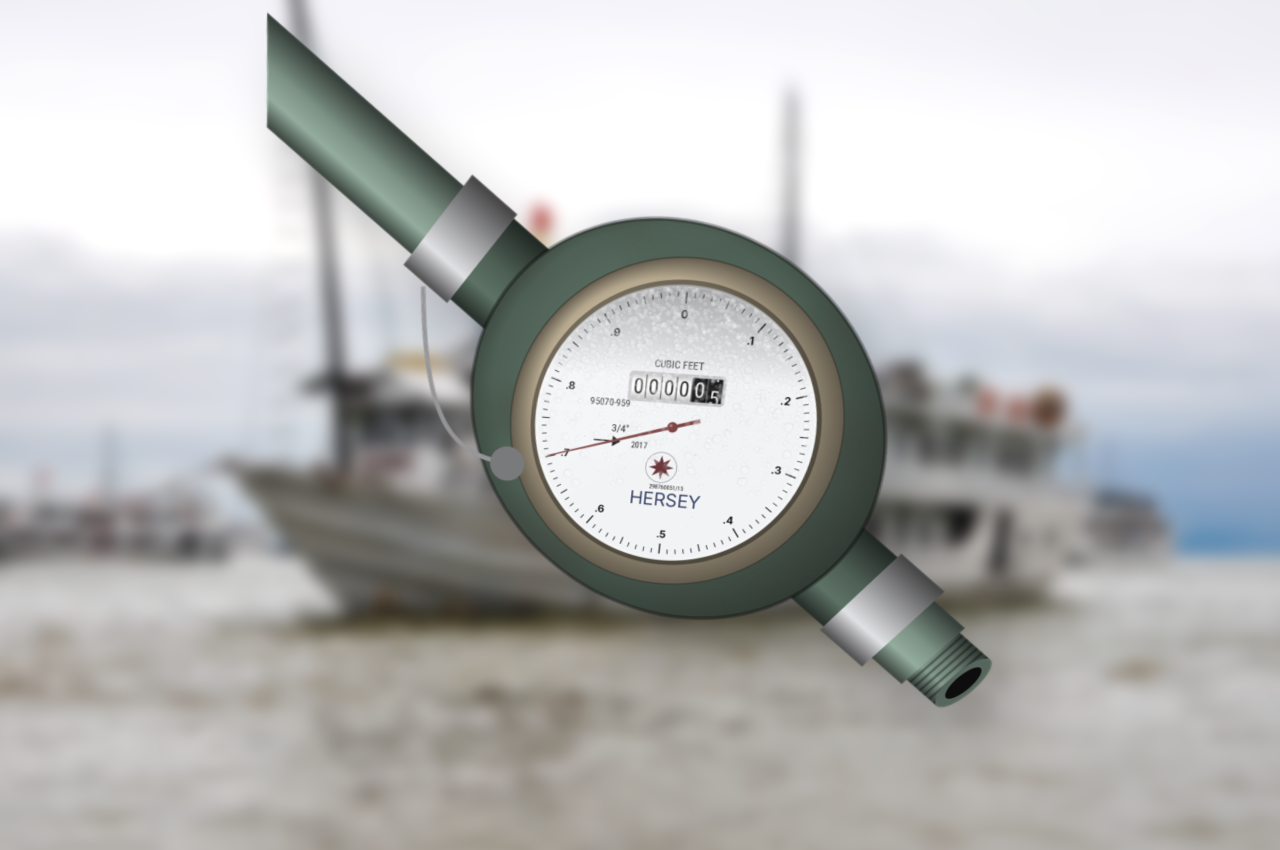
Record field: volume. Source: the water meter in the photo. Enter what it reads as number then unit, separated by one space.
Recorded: 4.70 ft³
